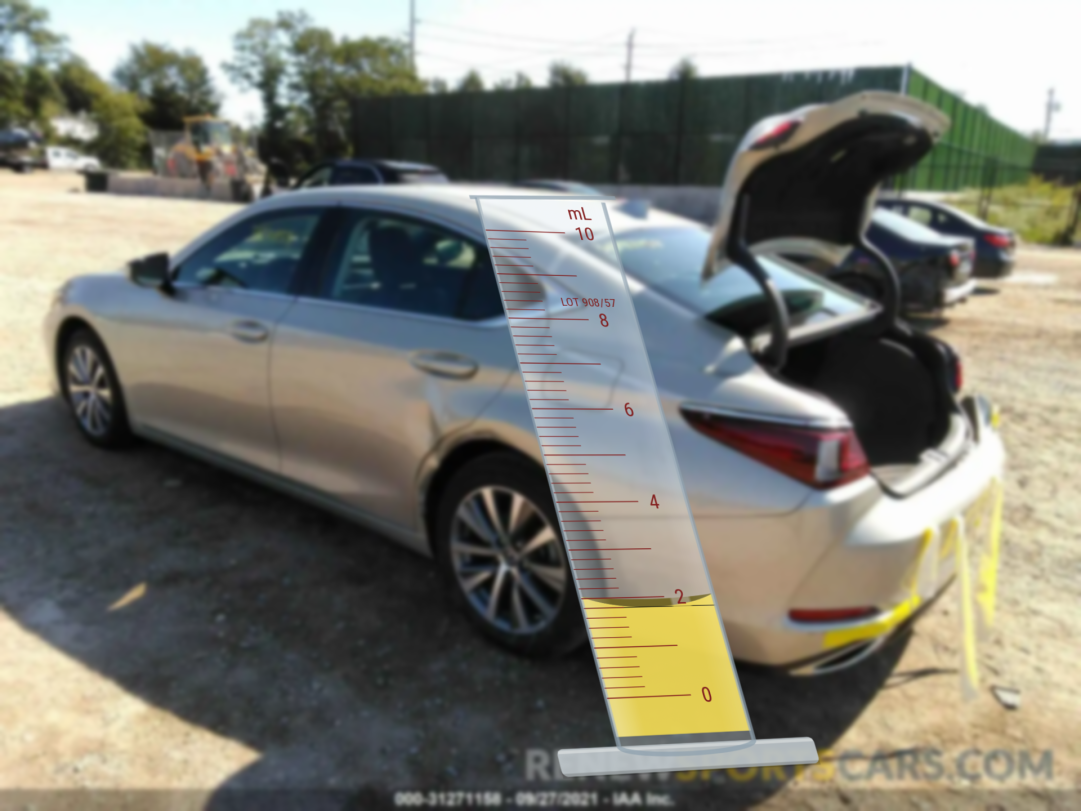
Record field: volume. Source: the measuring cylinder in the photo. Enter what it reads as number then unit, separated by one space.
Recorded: 1.8 mL
